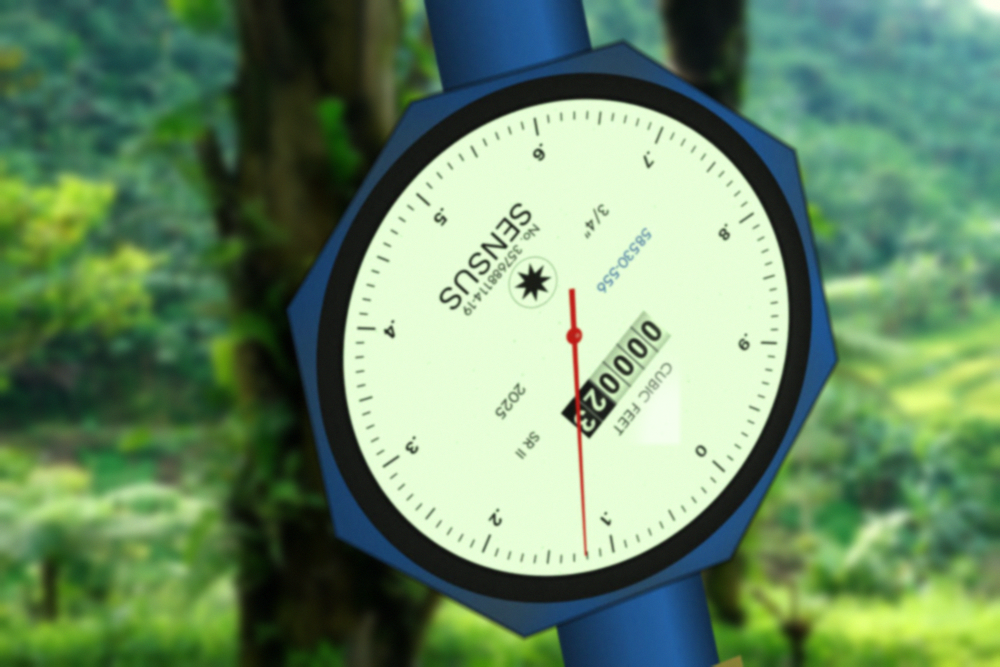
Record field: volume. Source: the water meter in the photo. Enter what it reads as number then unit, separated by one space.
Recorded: 23.12 ft³
